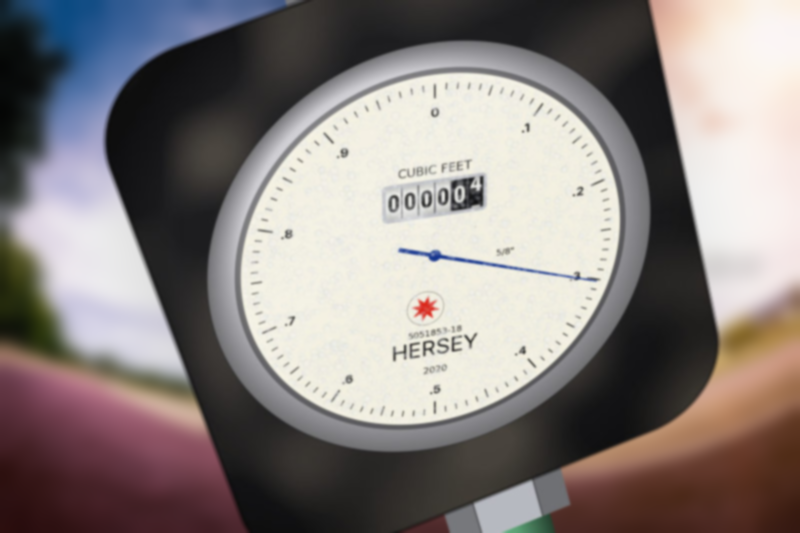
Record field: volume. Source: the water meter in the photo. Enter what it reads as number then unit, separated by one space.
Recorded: 4.30 ft³
